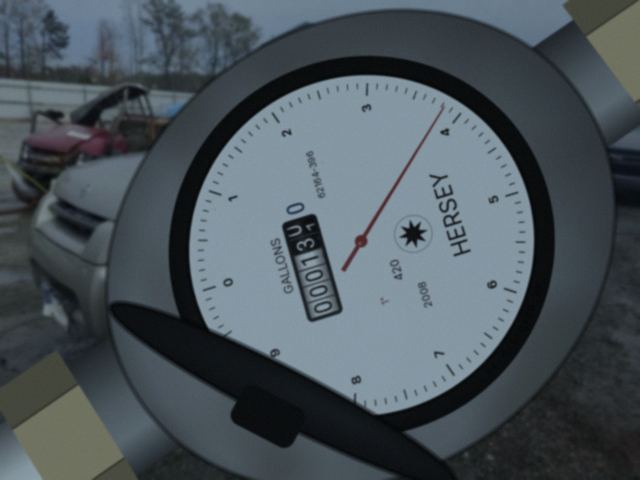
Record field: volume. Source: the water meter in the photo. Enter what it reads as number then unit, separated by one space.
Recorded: 1303.8 gal
